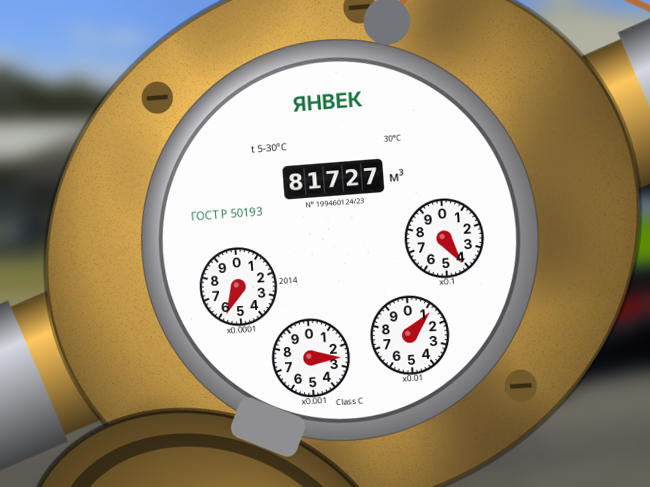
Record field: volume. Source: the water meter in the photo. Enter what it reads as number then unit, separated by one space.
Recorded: 81727.4125 m³
